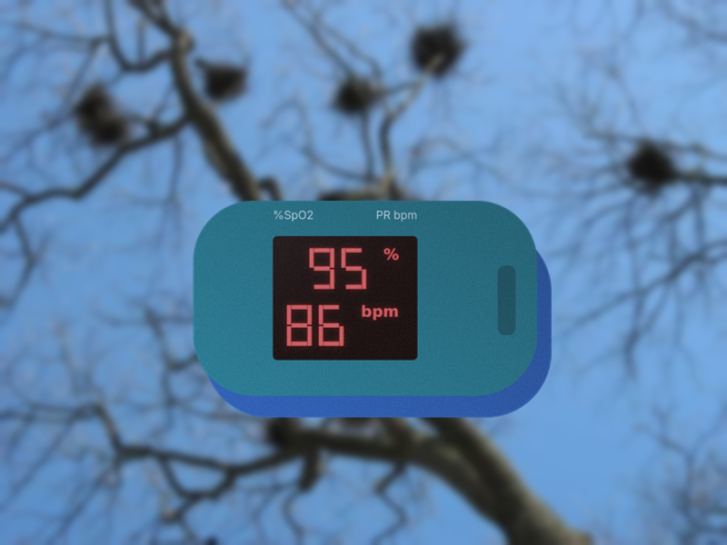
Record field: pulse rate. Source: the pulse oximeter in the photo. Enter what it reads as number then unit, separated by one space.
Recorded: 86 bpm
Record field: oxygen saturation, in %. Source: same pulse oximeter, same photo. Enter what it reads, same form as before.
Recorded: 95 %
